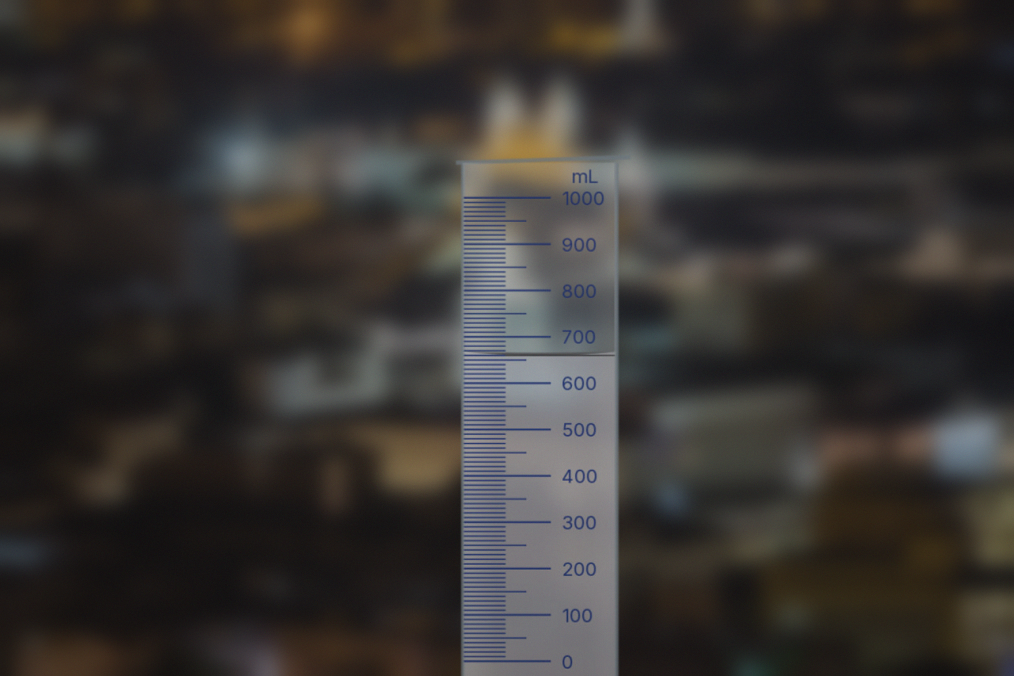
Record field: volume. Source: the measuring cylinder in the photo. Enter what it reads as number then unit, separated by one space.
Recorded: 660 mL
